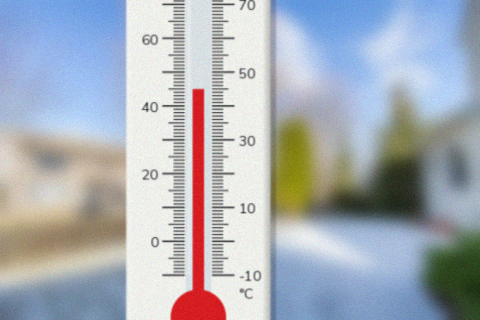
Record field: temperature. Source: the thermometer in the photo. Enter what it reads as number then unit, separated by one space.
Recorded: 45 °C
